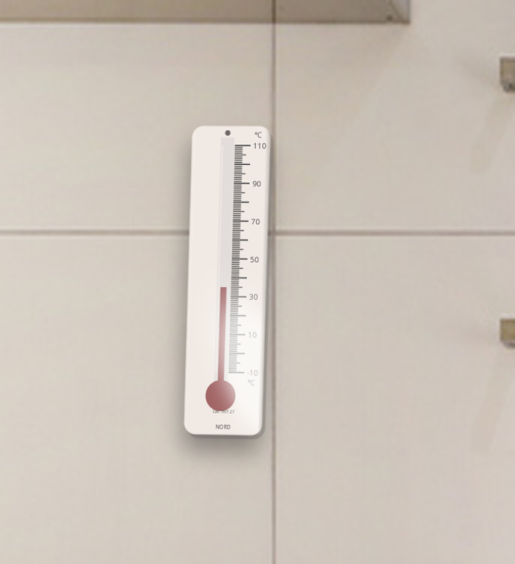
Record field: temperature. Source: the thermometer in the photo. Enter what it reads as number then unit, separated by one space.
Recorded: 35 °C
